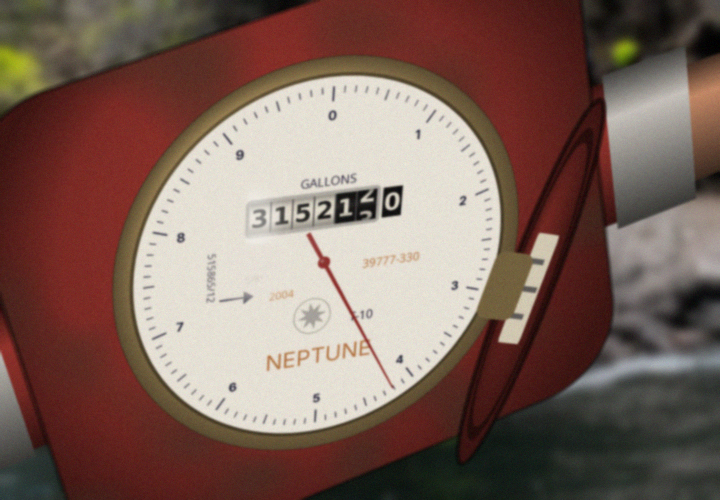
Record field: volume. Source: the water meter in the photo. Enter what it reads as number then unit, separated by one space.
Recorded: 3152124.2 gal
